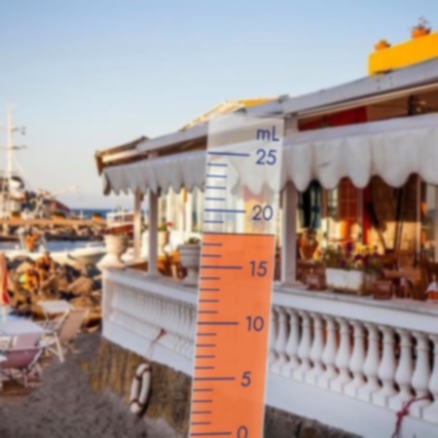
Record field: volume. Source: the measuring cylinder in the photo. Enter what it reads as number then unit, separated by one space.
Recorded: 18 mL
